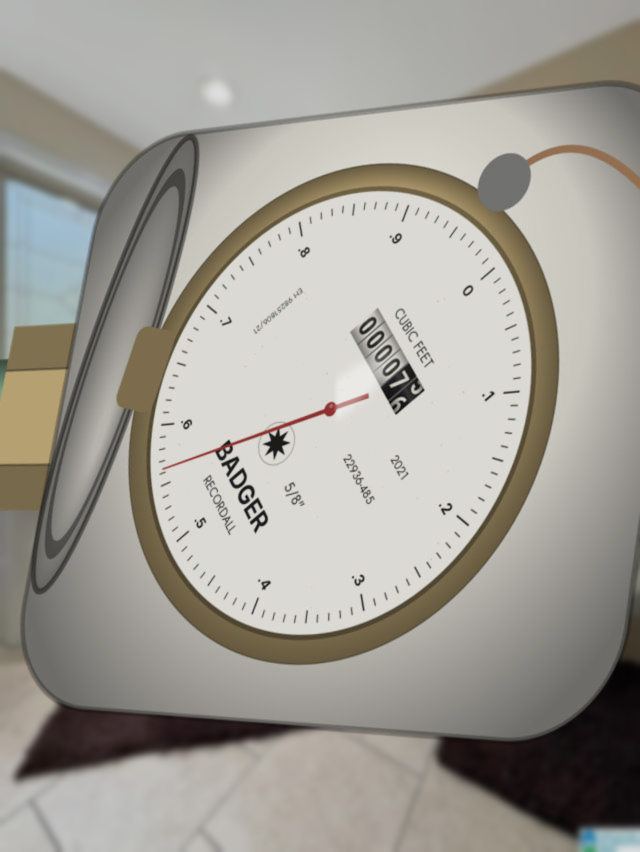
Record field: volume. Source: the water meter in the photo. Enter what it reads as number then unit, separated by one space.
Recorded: 75.56 ft³
